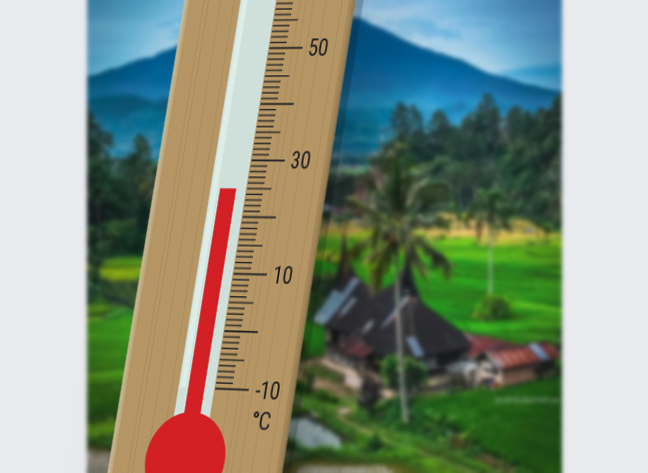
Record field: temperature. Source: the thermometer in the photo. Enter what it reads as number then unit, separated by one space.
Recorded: 25 °C
